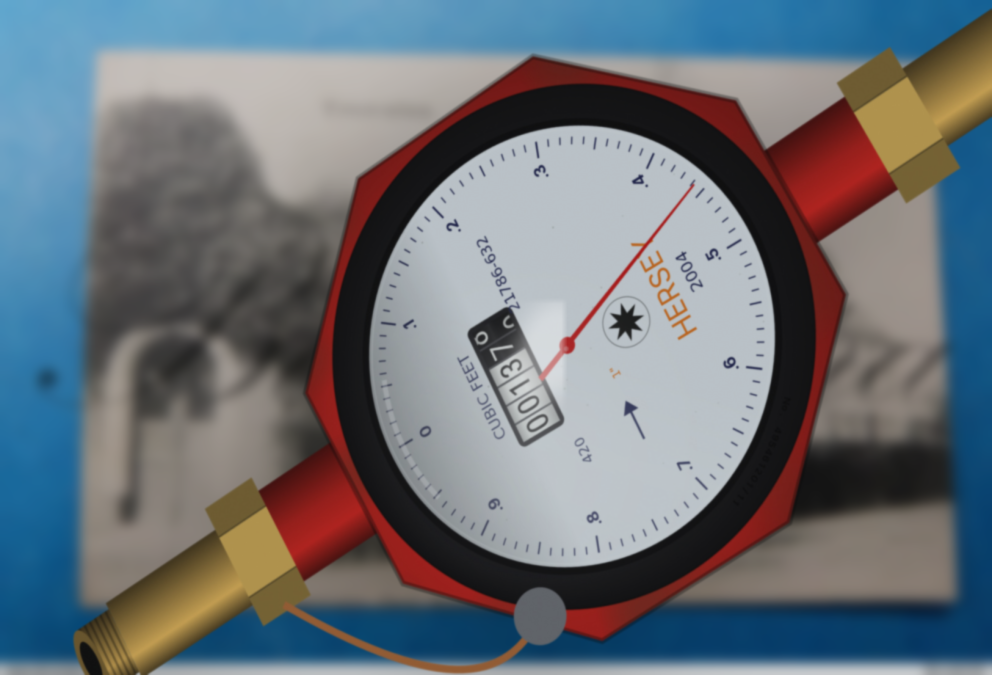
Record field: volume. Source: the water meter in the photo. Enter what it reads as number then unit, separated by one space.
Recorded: 1378.44 ft³
